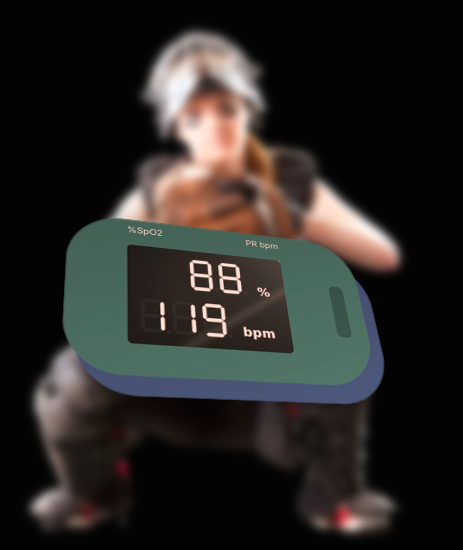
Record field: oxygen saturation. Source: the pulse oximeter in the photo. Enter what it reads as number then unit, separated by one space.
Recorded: 88 %
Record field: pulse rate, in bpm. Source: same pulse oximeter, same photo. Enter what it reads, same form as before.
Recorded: 119 bpm
